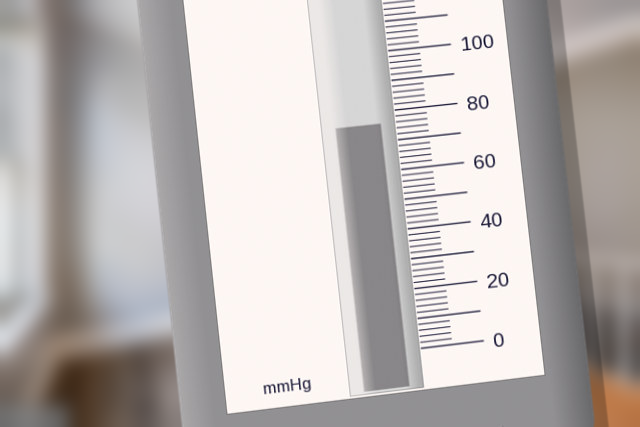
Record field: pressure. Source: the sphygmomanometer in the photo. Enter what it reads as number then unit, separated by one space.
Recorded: 76 mmHg
